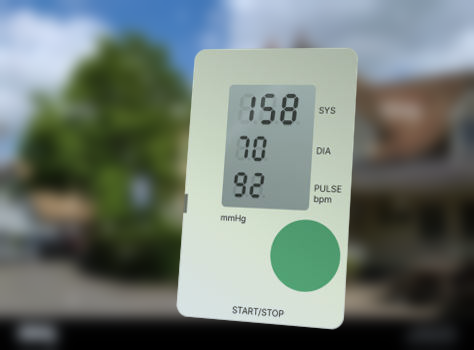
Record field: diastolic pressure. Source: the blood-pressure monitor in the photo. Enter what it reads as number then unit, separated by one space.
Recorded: 70 mmHg
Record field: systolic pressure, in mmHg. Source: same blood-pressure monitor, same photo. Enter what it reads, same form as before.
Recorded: 158 mmHg
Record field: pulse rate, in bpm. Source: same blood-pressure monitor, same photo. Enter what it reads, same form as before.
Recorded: 92 bpm
